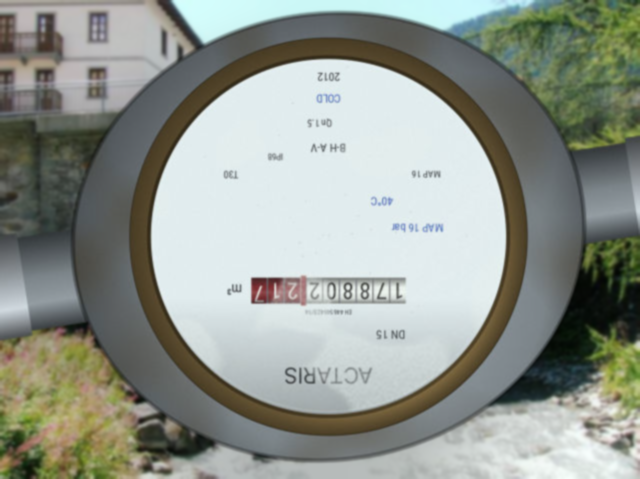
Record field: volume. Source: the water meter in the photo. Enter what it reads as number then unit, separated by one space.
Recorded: 178802.217 m³
